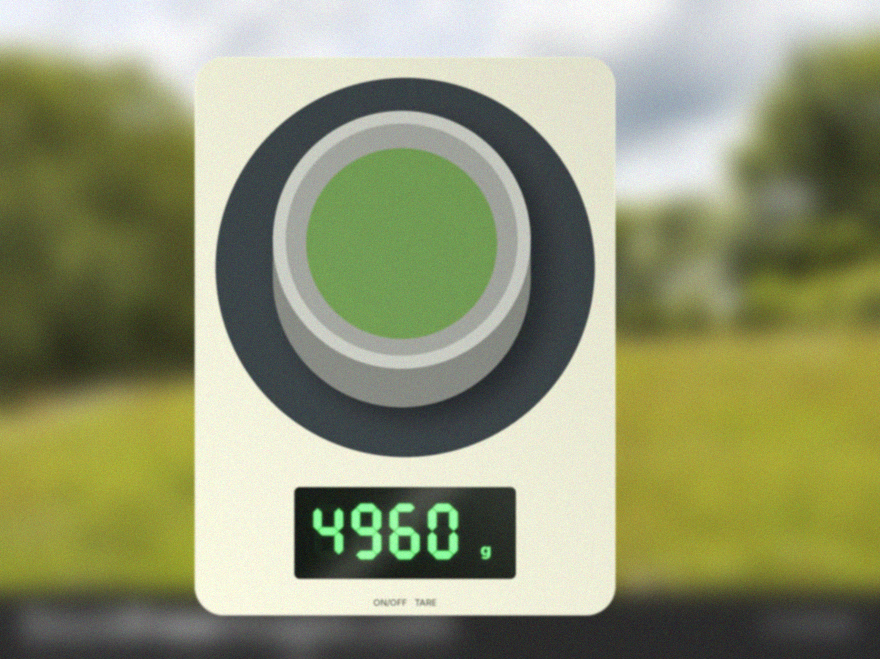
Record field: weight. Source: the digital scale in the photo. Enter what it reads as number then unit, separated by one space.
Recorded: 4960 g
